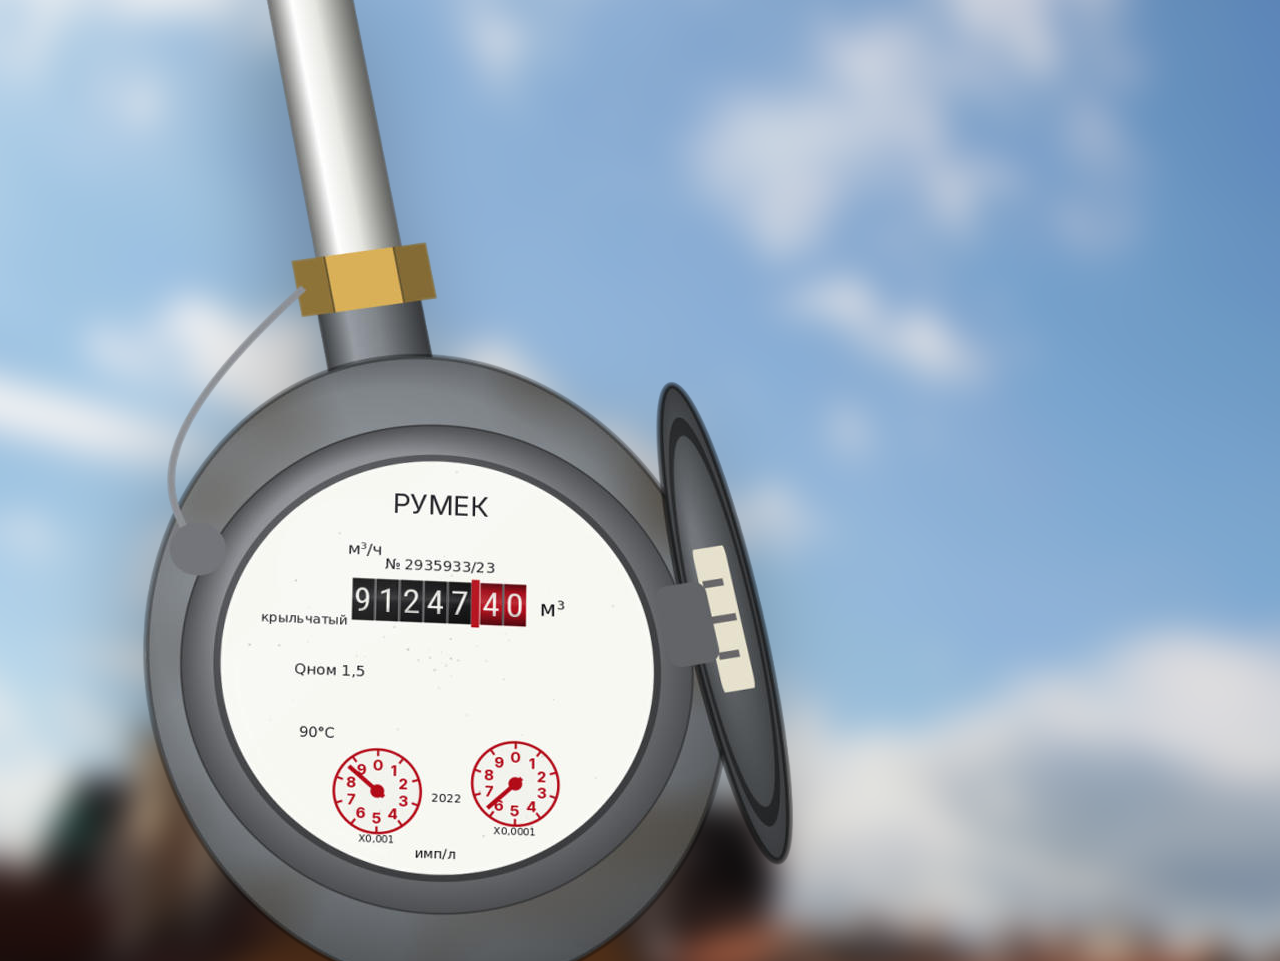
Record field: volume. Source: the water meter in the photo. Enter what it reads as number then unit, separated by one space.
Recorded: 91247.4086 m³
